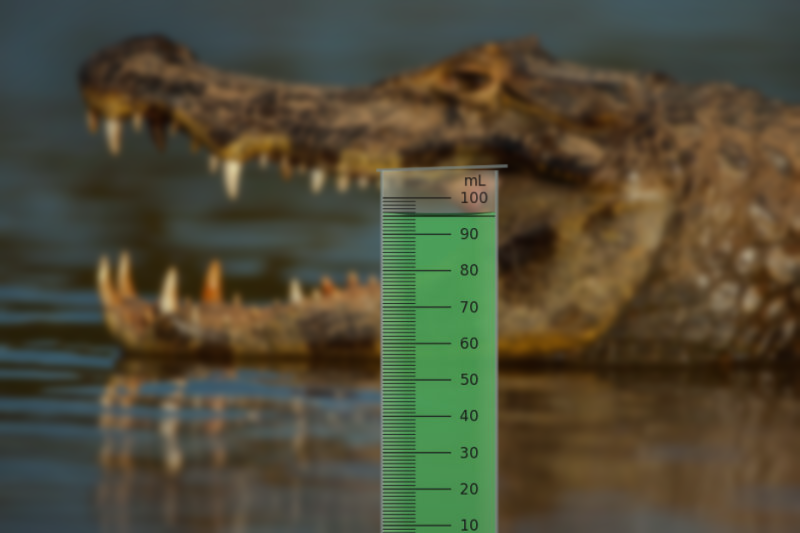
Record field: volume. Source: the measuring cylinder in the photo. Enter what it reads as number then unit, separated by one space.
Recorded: 95 mL
